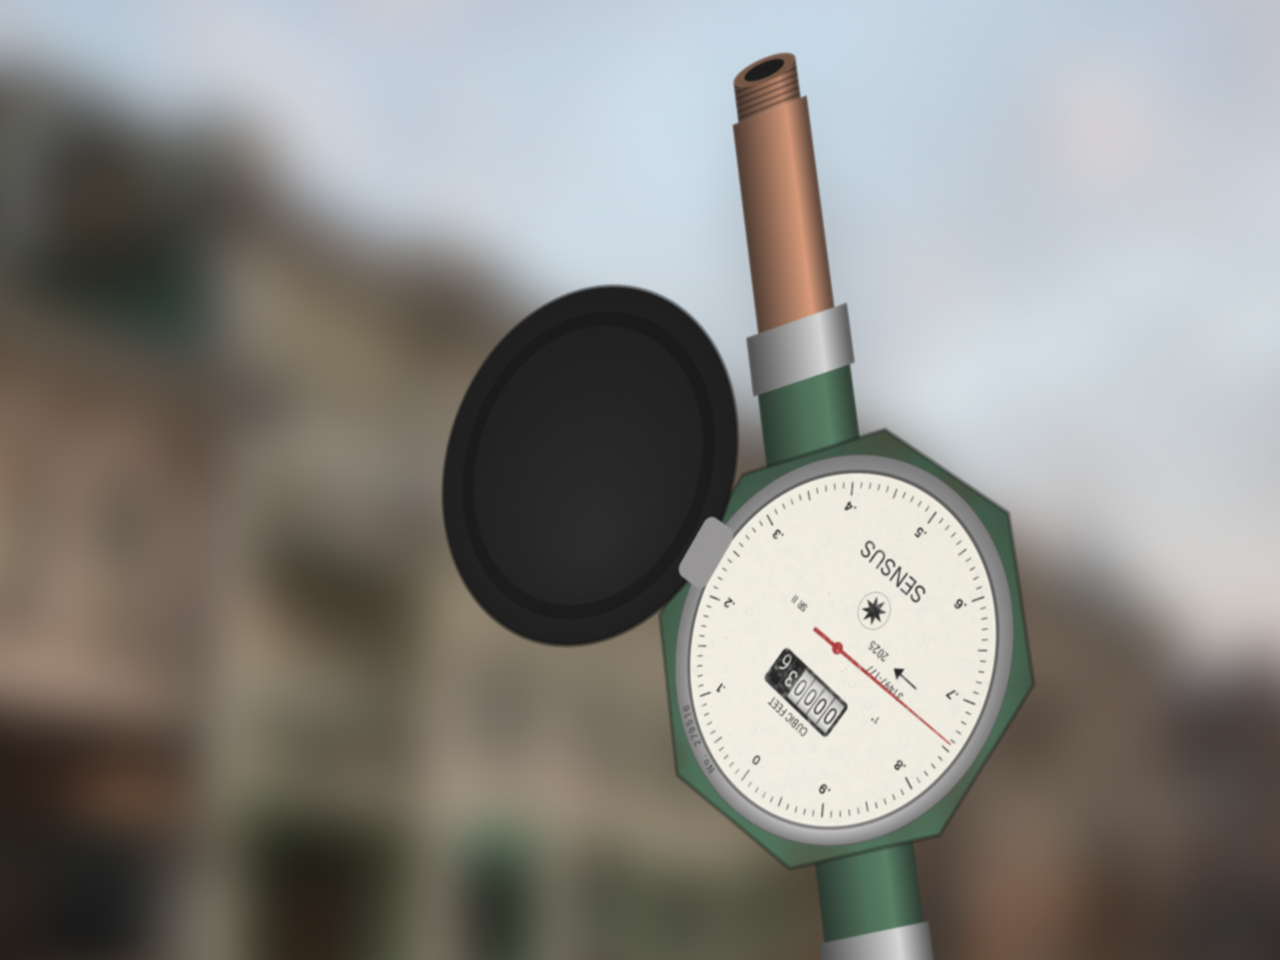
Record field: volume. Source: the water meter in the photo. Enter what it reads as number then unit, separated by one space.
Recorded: 35.74 ft³
